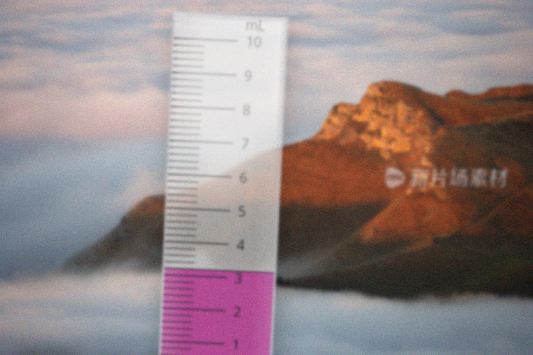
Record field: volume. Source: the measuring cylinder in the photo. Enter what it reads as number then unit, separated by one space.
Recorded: 3.2 mL
